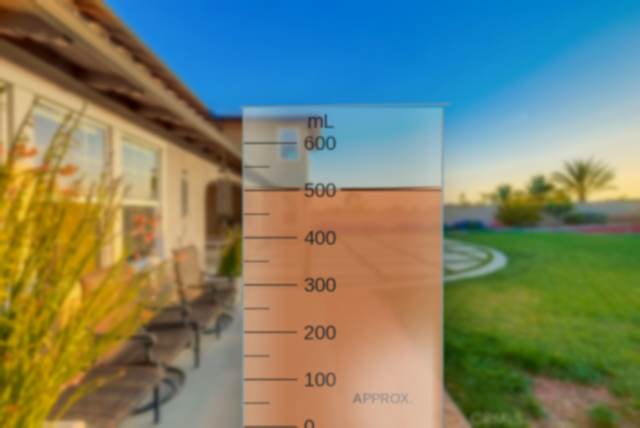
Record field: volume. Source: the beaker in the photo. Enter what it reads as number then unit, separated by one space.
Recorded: 500 mL
